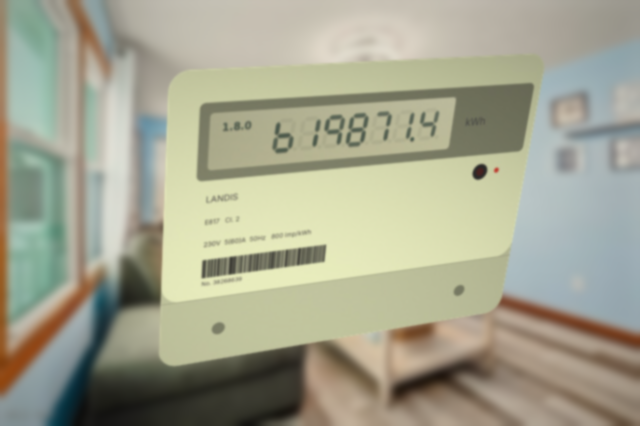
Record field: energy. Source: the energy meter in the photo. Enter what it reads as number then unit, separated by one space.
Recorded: 619871.4 kWh
